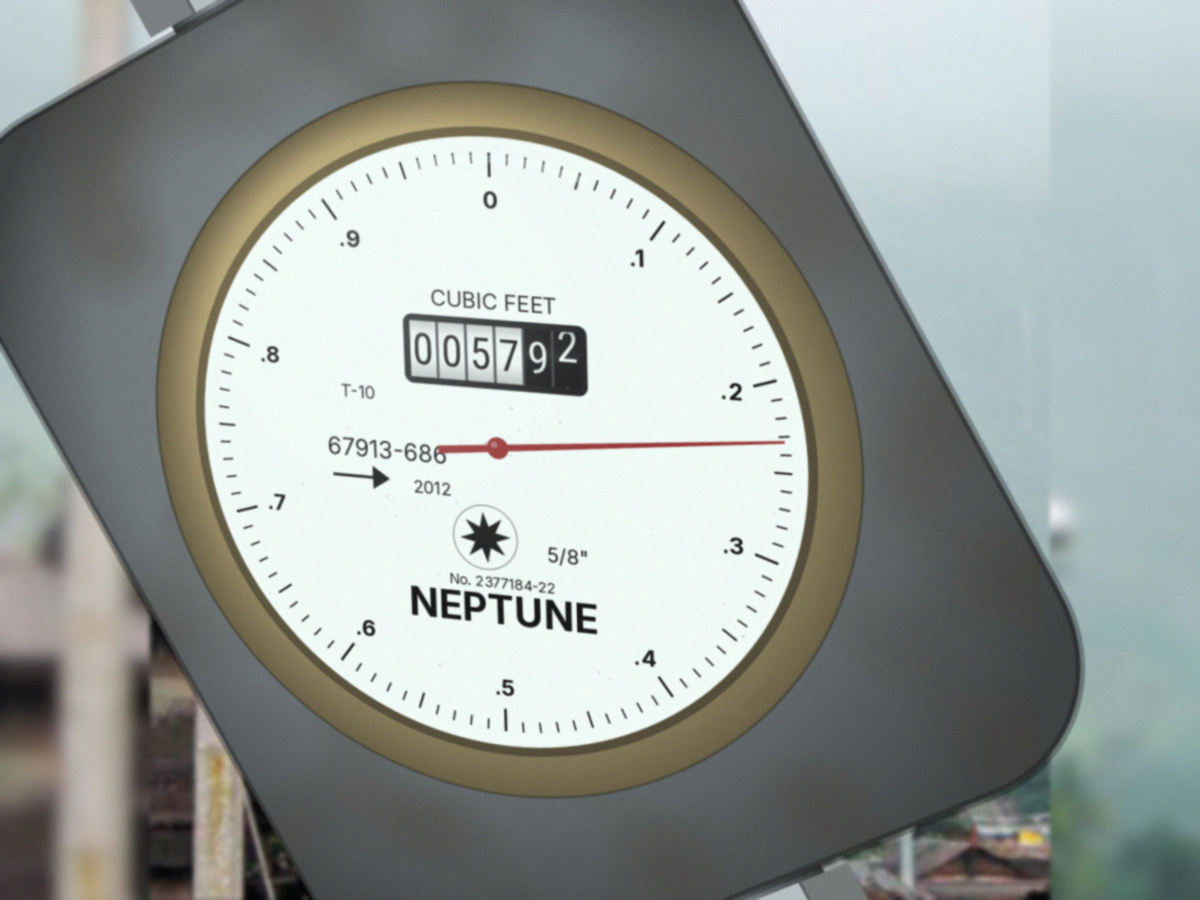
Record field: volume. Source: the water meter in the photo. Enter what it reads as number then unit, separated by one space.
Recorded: 5792.23 ft³
